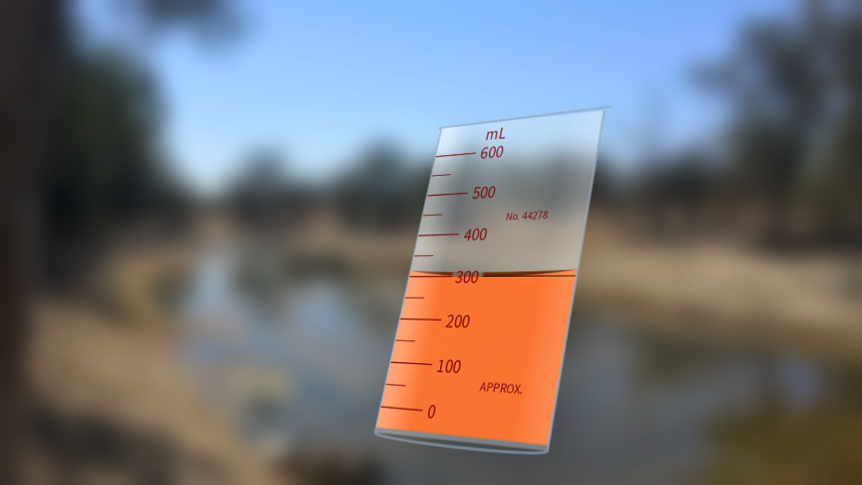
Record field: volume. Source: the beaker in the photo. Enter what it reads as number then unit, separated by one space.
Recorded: 300 mL
